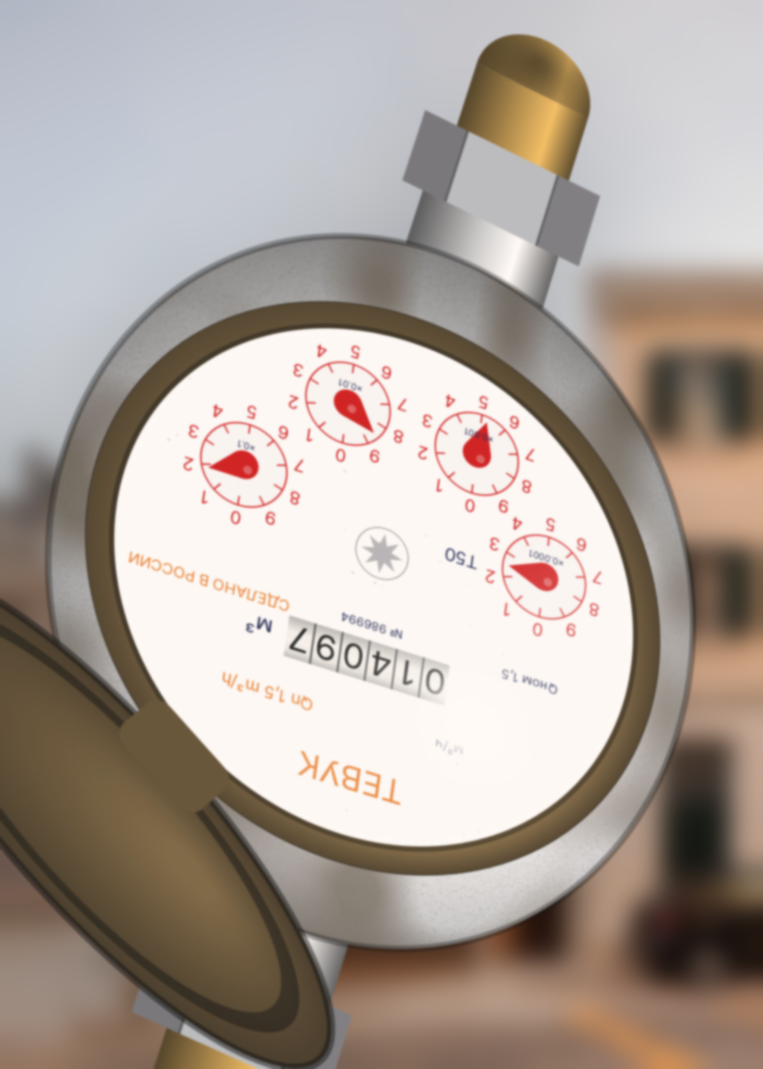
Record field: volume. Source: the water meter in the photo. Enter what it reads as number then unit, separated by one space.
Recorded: 14097.1852 m³
